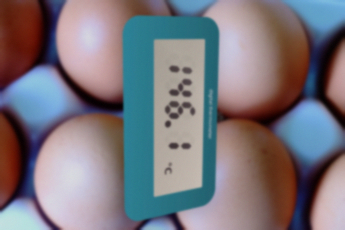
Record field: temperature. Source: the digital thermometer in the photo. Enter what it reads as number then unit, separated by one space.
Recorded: 146.1 °C
